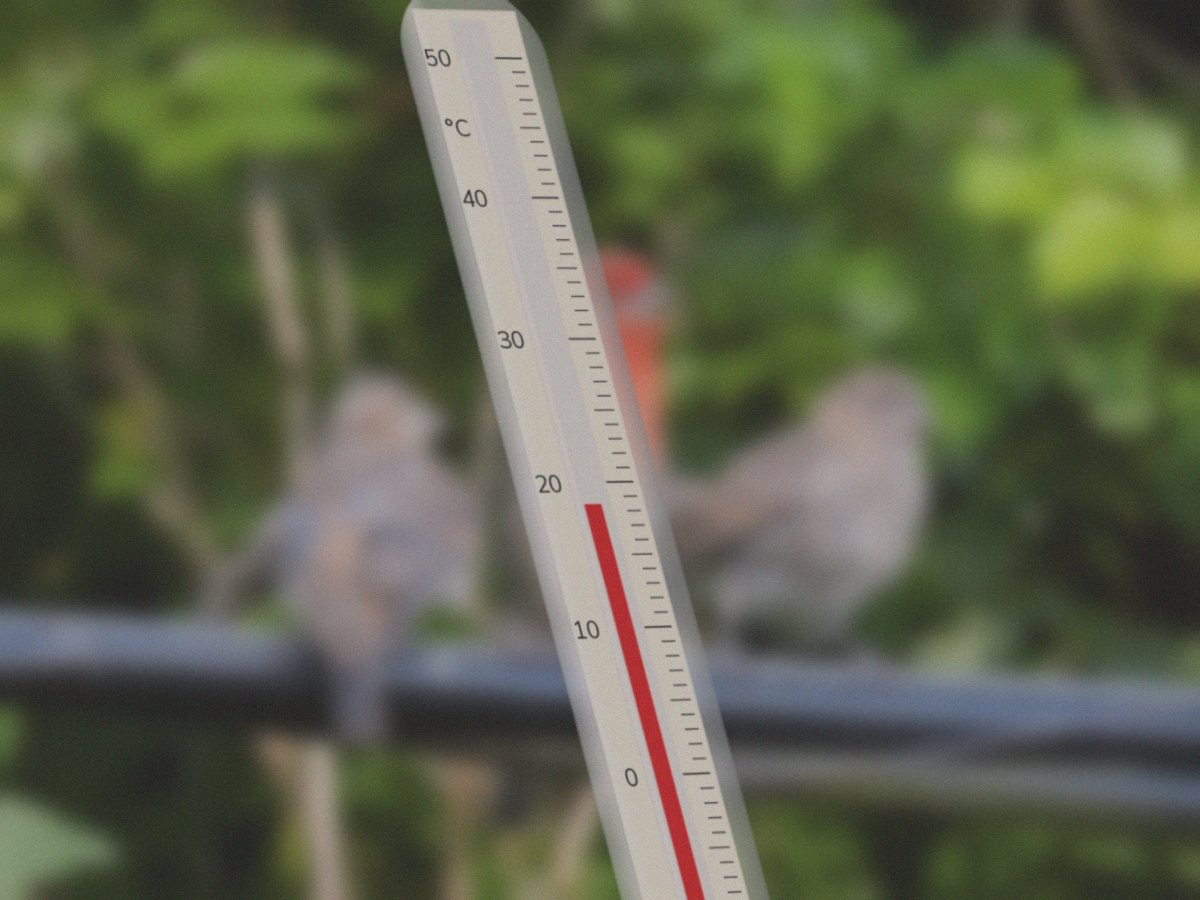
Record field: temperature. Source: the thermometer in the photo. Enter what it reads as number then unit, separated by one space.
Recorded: 18.5 °C
